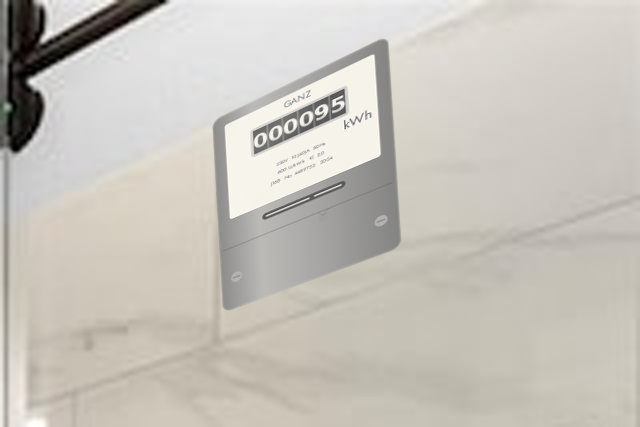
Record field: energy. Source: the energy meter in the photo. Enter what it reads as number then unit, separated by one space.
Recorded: 95 kWh
